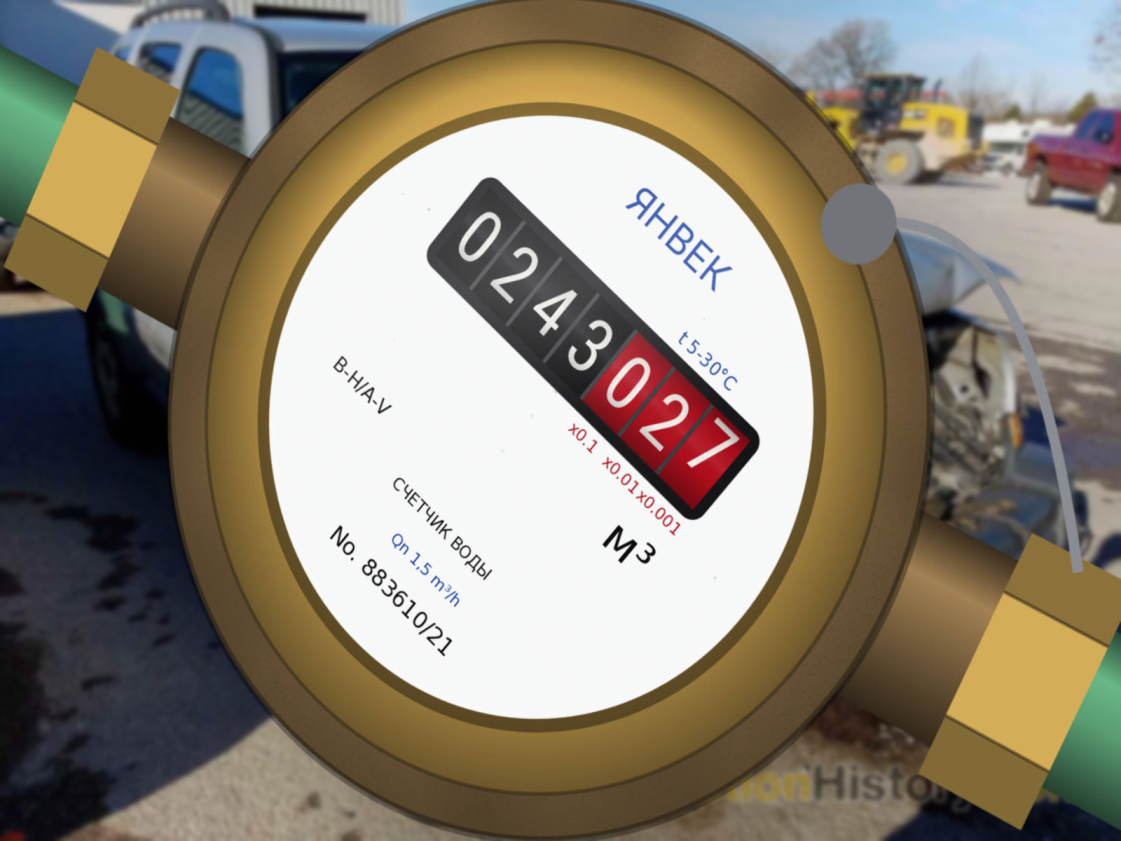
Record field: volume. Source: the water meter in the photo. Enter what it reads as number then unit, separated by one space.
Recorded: 243.027 m³
